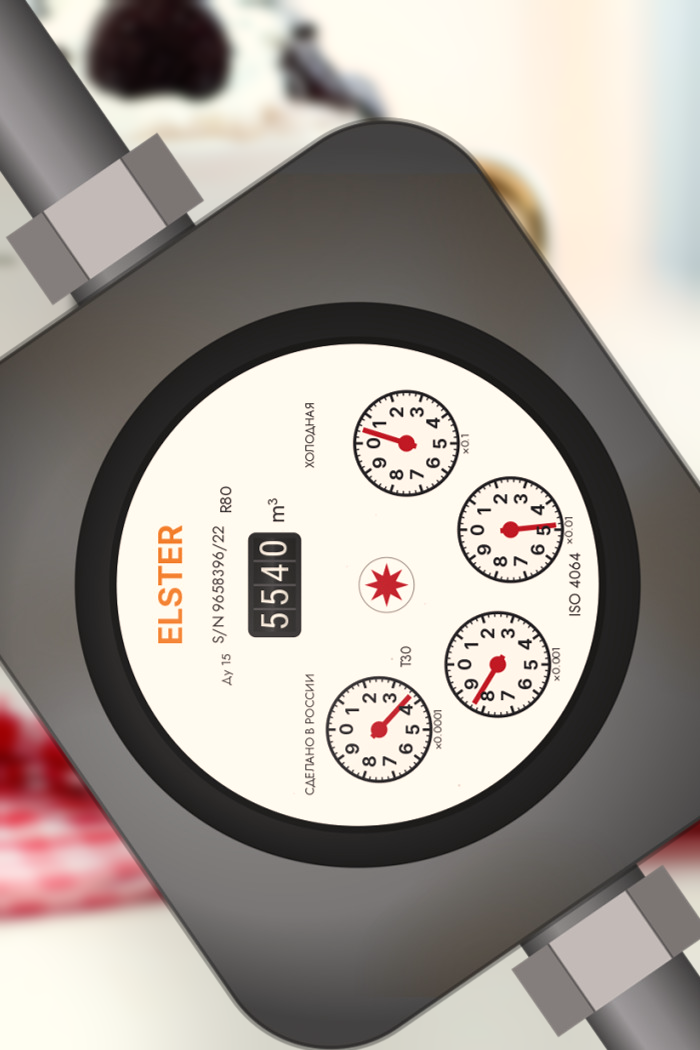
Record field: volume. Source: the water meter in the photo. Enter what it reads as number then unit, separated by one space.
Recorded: 5540.0483 m³
